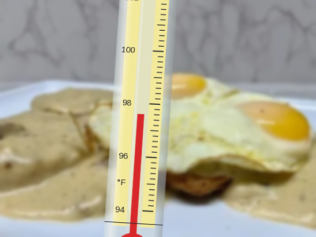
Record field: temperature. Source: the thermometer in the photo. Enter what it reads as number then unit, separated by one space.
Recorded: 97.6 °F
